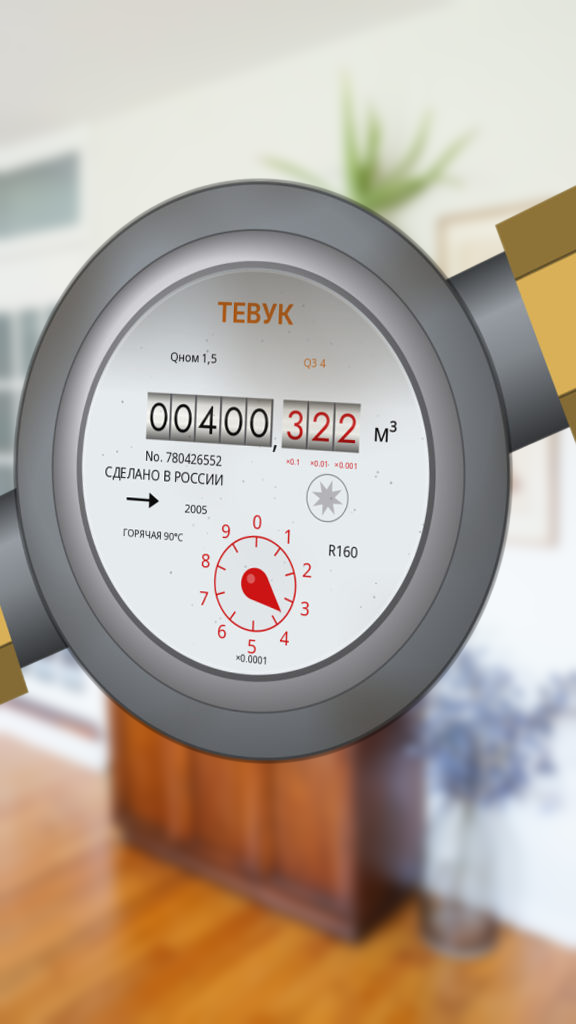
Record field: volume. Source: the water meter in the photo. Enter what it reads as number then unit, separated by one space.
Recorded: 400.3223 m³
